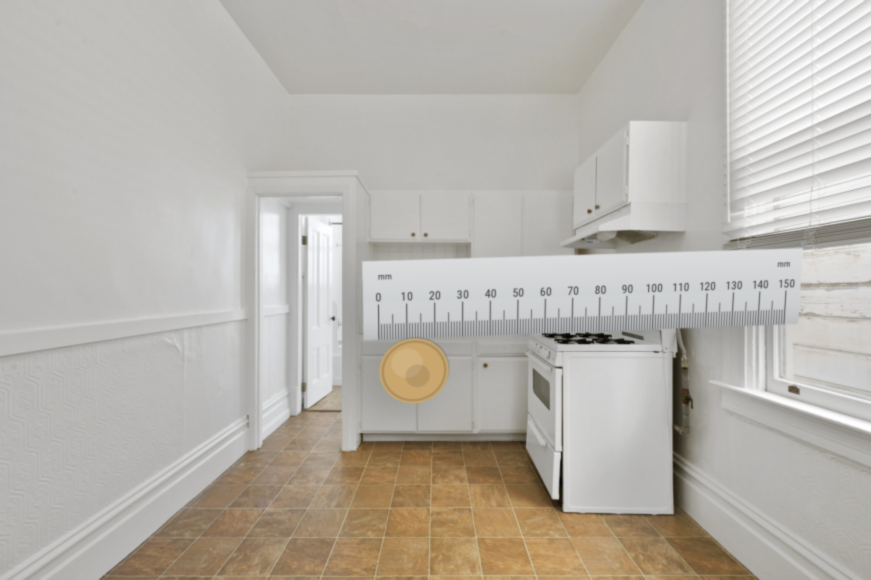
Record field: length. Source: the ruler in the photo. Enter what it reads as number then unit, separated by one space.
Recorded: 25 mm
